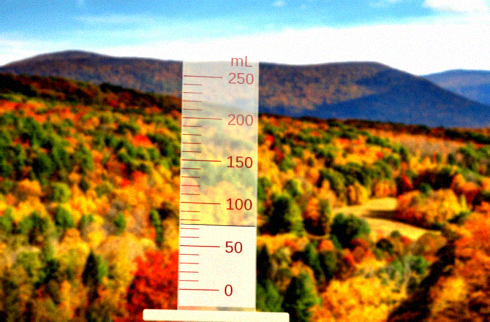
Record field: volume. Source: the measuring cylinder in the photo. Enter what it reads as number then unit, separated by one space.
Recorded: 75 mL
